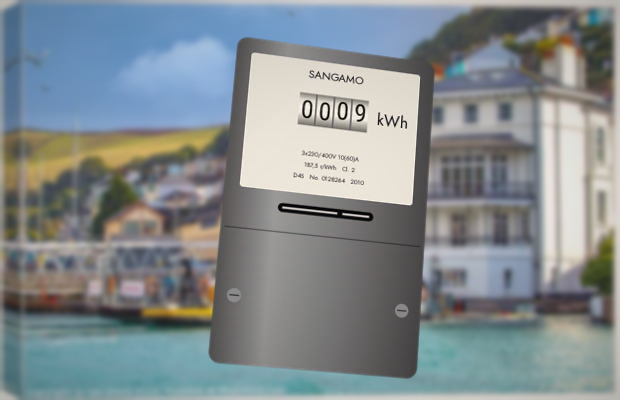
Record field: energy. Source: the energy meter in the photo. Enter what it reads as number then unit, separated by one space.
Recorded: 9 kWh
